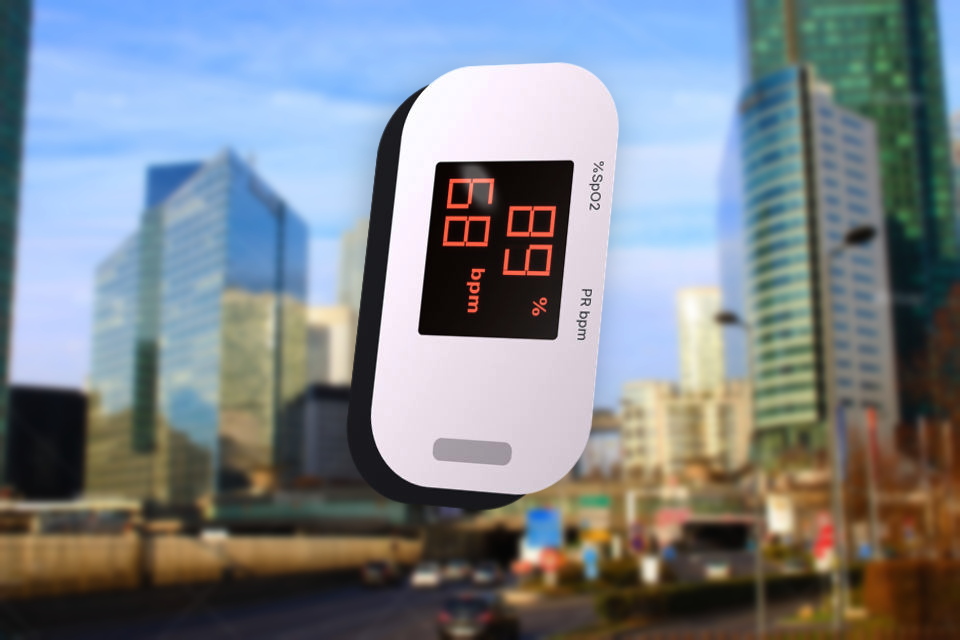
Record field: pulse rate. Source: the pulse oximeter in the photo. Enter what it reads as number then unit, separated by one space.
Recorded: 68 bpm
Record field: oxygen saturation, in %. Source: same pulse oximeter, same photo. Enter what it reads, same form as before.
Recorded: 89 %
